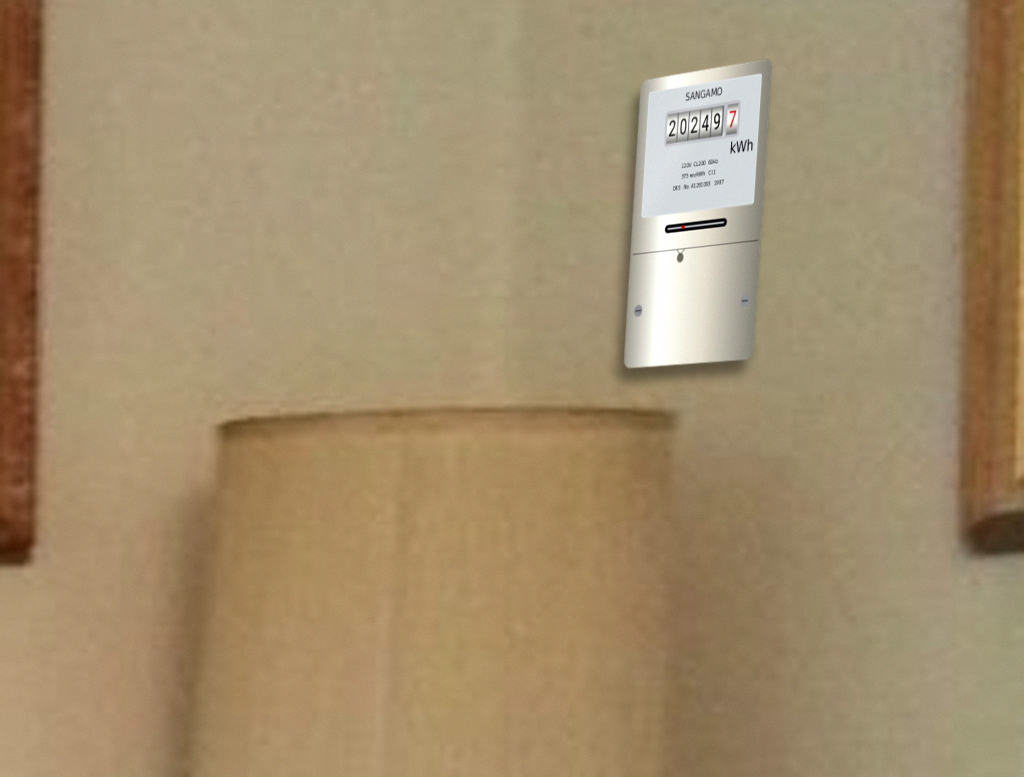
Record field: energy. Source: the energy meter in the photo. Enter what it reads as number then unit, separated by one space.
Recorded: 20249.7 kWh
